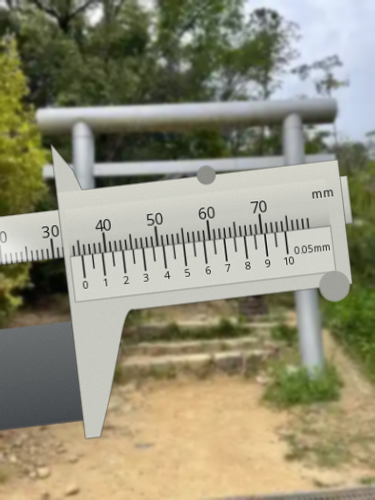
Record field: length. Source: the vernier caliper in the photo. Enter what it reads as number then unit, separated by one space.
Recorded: 35.5 mm
